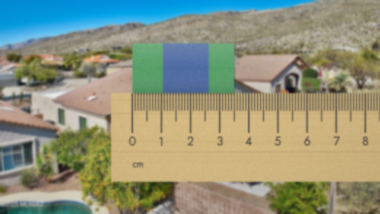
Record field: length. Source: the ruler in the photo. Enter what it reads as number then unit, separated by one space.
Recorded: 3.5 cm
